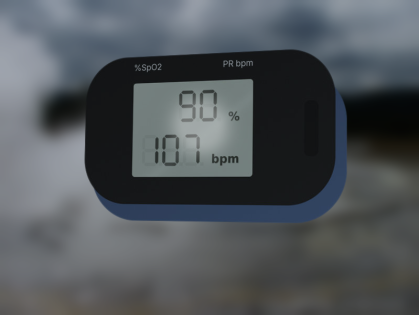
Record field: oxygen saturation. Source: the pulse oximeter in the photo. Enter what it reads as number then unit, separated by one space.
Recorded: 90 %
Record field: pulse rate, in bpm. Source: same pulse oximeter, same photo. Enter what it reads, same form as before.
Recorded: 107 bpm
